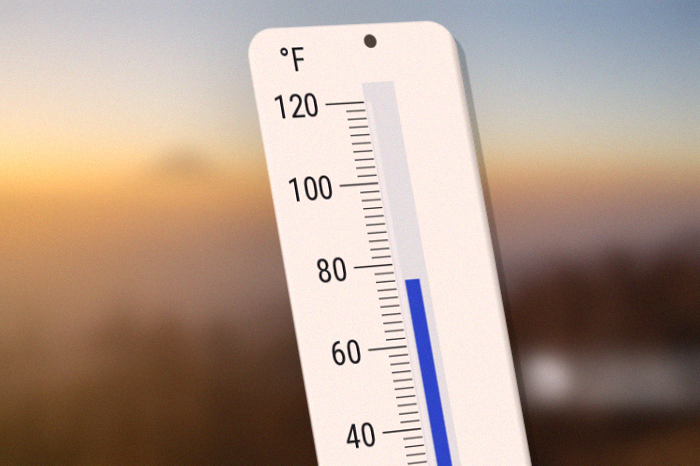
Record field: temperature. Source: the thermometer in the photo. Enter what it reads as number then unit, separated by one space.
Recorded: 76 °F
